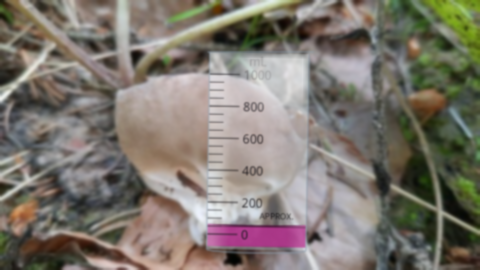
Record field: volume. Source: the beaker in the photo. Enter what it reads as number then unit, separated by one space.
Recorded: 50 mL
